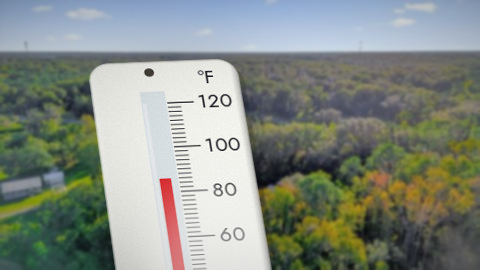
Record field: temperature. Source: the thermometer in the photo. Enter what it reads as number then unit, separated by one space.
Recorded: 86 °F
